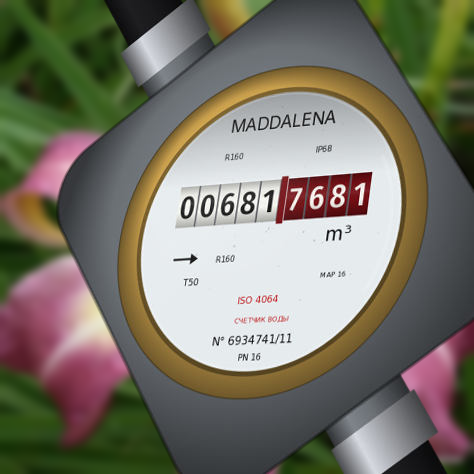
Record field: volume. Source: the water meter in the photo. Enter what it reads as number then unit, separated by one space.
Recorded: 681.7681 m³
